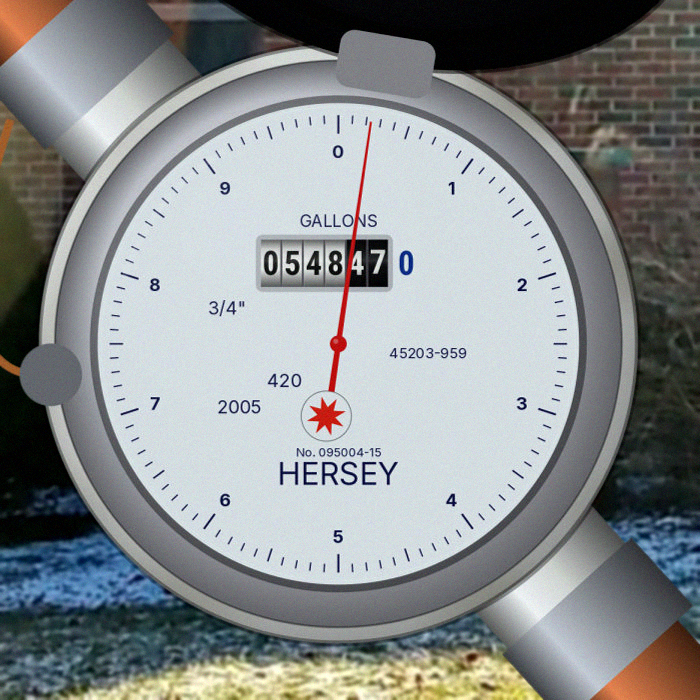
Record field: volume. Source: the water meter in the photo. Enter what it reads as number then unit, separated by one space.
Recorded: 548470.2 gal
